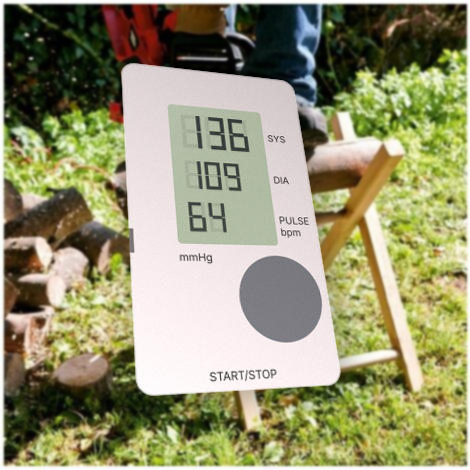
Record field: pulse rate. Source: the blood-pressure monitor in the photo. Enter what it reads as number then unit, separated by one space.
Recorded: 64 bpm
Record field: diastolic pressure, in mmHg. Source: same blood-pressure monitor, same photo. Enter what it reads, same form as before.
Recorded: 109 mmHg
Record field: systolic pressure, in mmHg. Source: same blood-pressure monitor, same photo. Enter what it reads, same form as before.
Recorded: 136 mmHg
